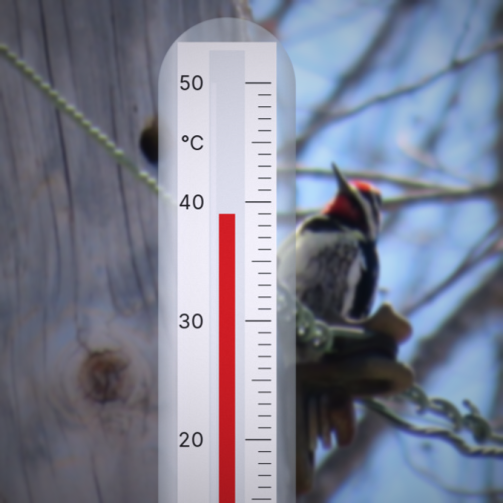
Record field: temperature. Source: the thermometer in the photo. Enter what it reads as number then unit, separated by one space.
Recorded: 39 °C
